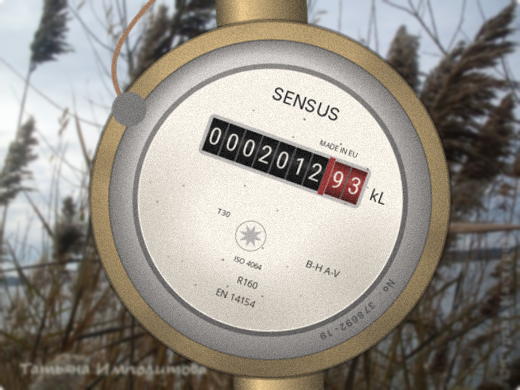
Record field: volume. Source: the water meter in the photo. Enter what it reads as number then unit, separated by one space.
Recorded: 2012.93 kL
